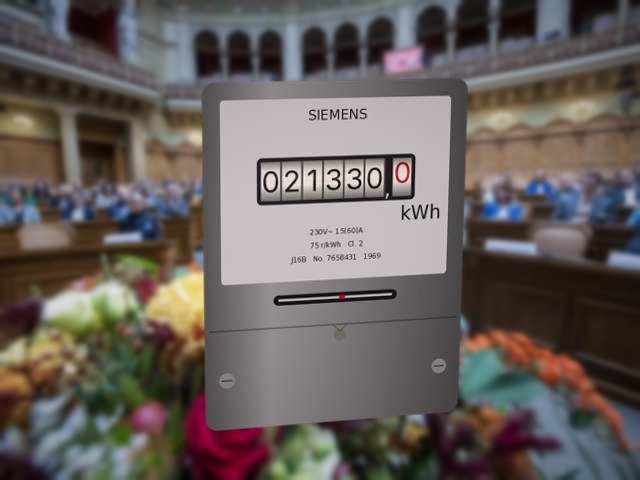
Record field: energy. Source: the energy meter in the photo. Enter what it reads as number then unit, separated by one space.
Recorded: 21330.0 kWh
